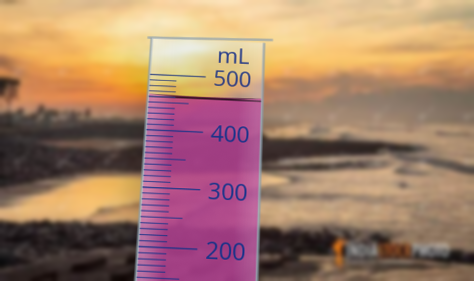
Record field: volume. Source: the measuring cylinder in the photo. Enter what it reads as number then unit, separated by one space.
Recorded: 460 mL
